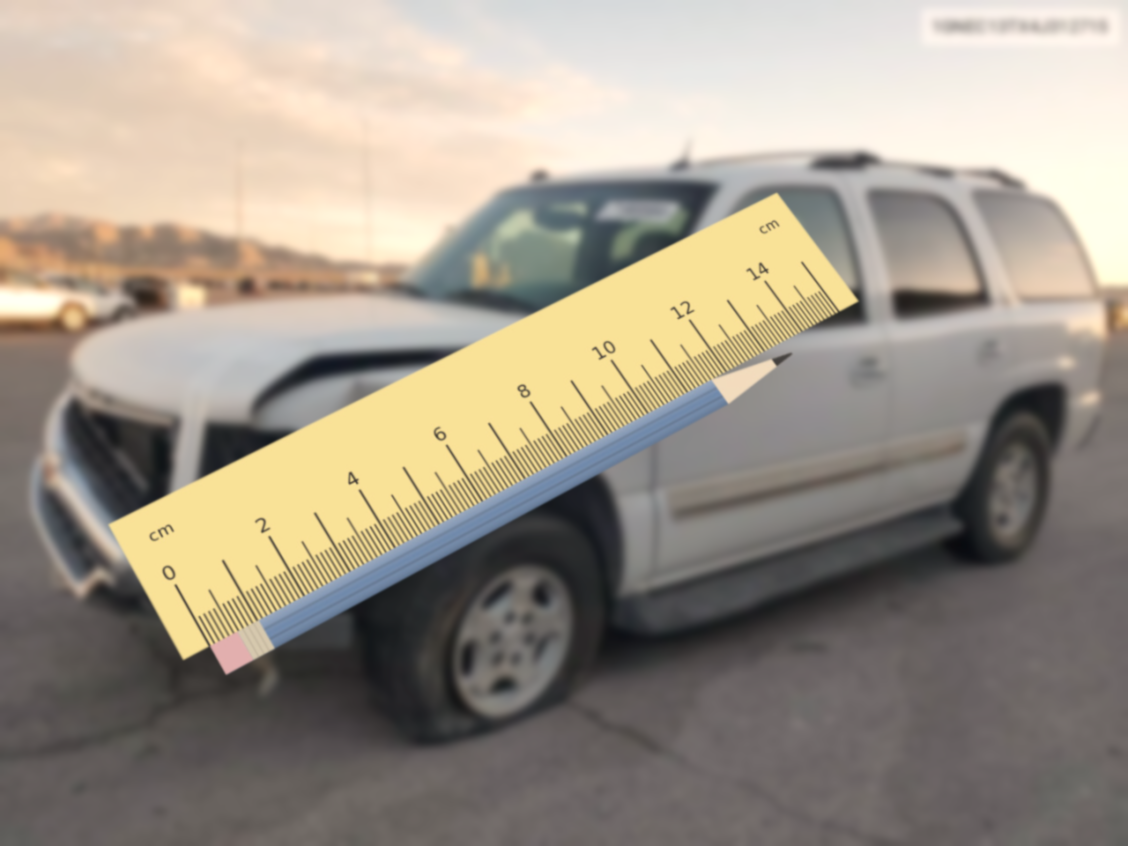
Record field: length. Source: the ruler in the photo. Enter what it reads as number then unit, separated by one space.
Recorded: 13.5 cm
